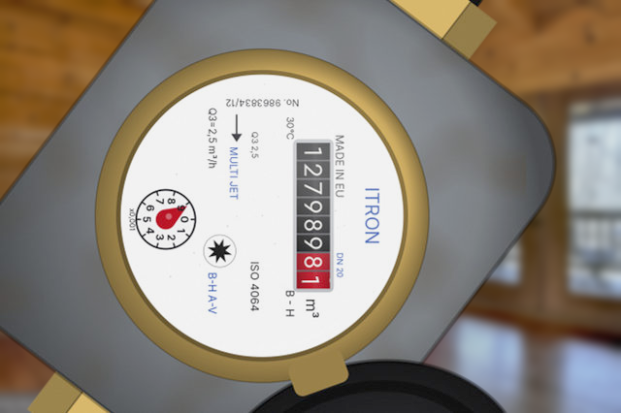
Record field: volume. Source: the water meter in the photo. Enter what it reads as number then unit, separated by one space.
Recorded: 127989.809 m³
